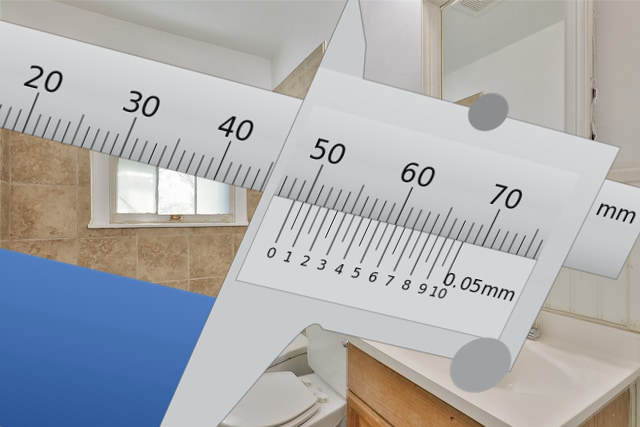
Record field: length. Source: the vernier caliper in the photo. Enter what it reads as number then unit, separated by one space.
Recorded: 48.8 mm
